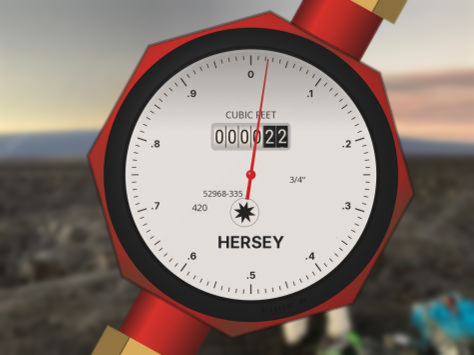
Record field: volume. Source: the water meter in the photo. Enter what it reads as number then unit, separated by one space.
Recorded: 22.02 ft³
